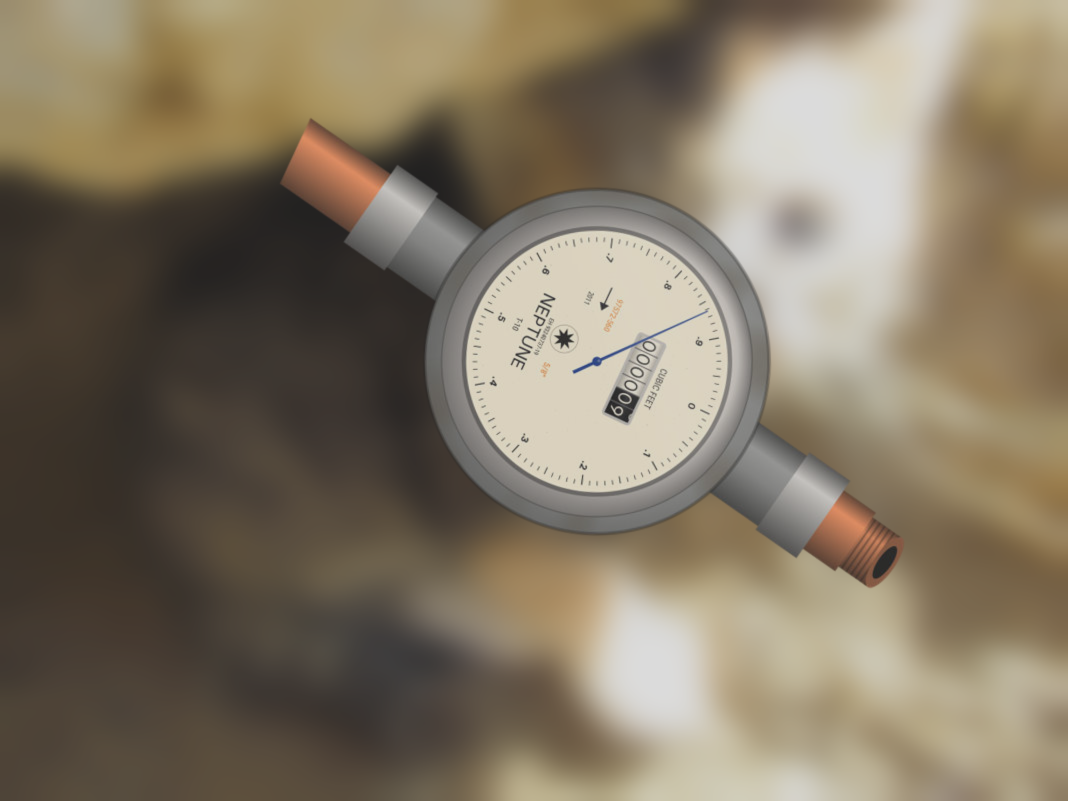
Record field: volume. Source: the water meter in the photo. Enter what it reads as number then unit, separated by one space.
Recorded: 8.86 ft³
